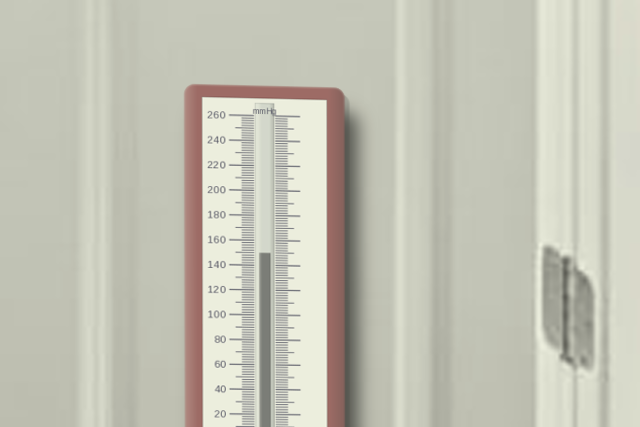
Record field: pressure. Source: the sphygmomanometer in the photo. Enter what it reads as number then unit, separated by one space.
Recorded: 150 mmHg
